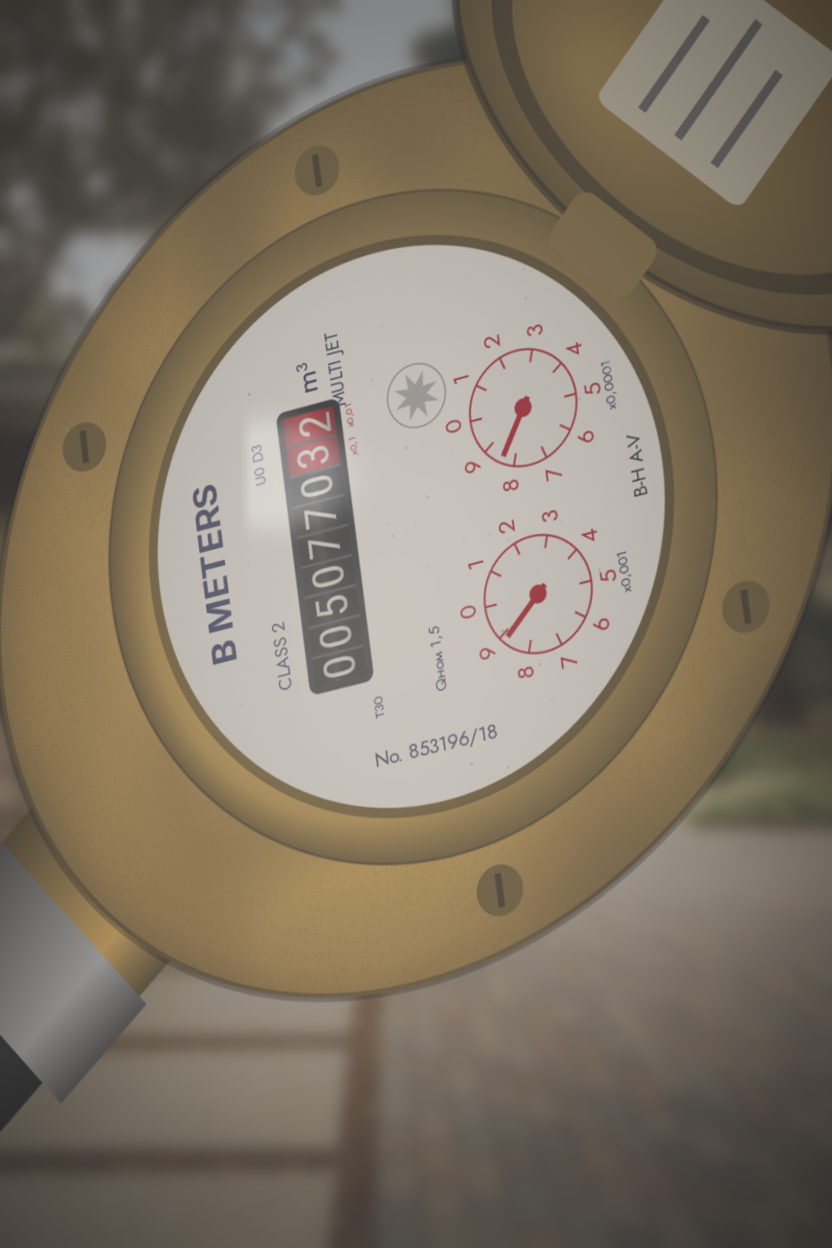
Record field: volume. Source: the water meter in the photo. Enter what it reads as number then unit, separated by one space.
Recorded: 50770.3188 m³
